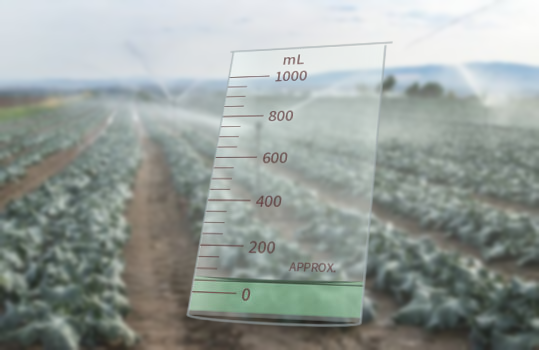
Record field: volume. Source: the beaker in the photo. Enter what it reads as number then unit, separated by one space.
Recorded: 50 mL
